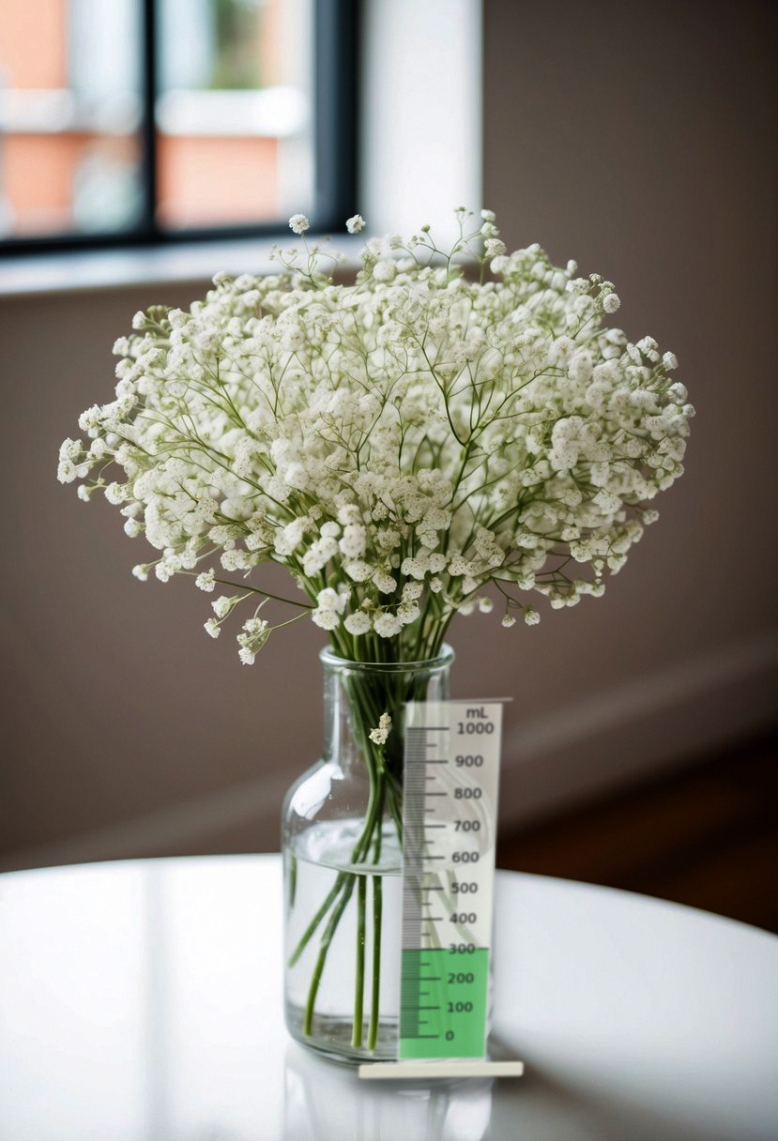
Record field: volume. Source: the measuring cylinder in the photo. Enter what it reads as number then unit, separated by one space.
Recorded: 300 mL
